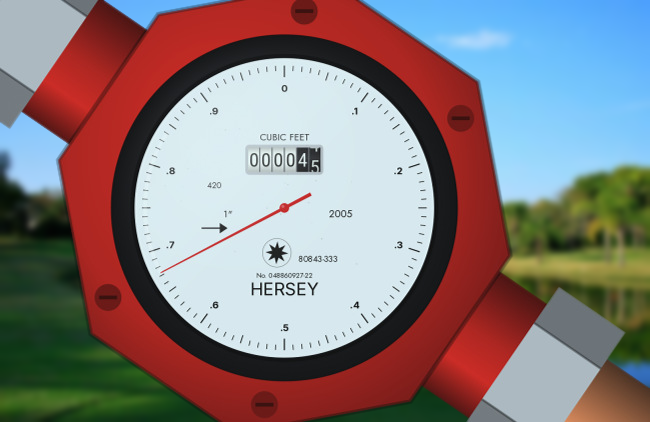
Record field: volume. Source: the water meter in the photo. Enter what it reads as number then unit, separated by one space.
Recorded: 44.67 ft³
